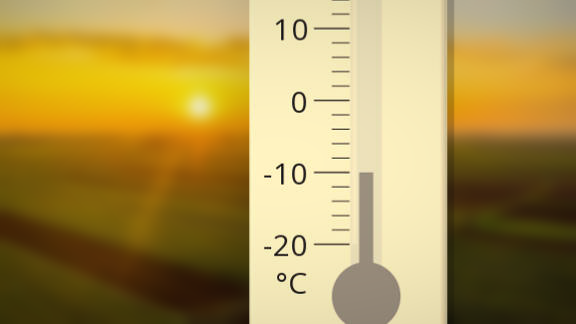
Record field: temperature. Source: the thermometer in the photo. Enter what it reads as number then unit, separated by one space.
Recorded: -10 °C
